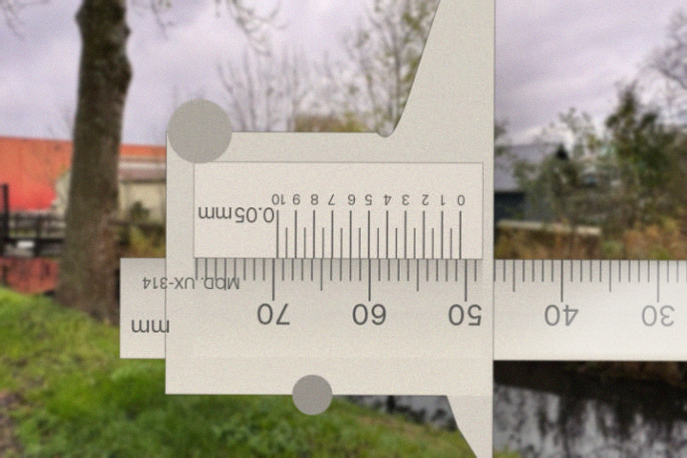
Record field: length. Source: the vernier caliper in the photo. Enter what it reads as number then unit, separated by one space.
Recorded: 50.6 mm
